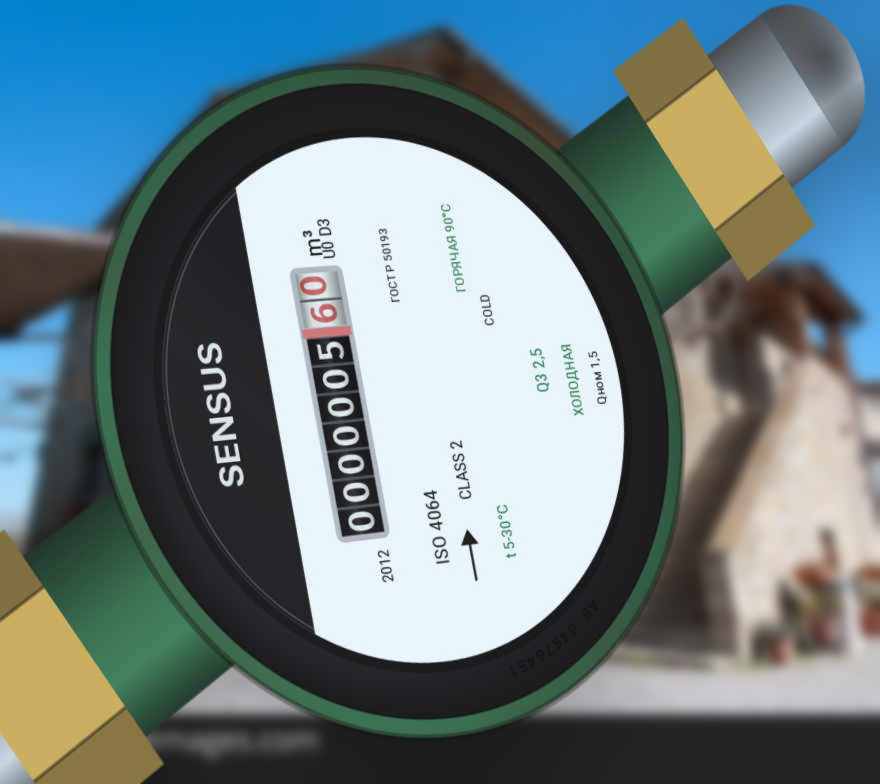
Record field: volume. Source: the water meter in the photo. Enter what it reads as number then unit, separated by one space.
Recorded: 5.60 m³
